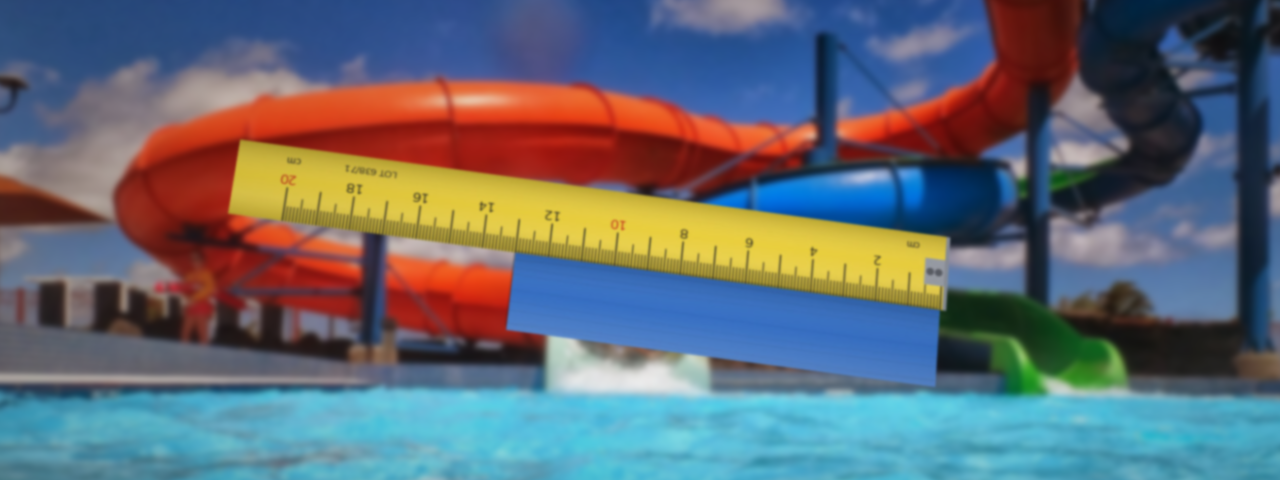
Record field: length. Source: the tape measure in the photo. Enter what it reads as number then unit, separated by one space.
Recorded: 13 cm
